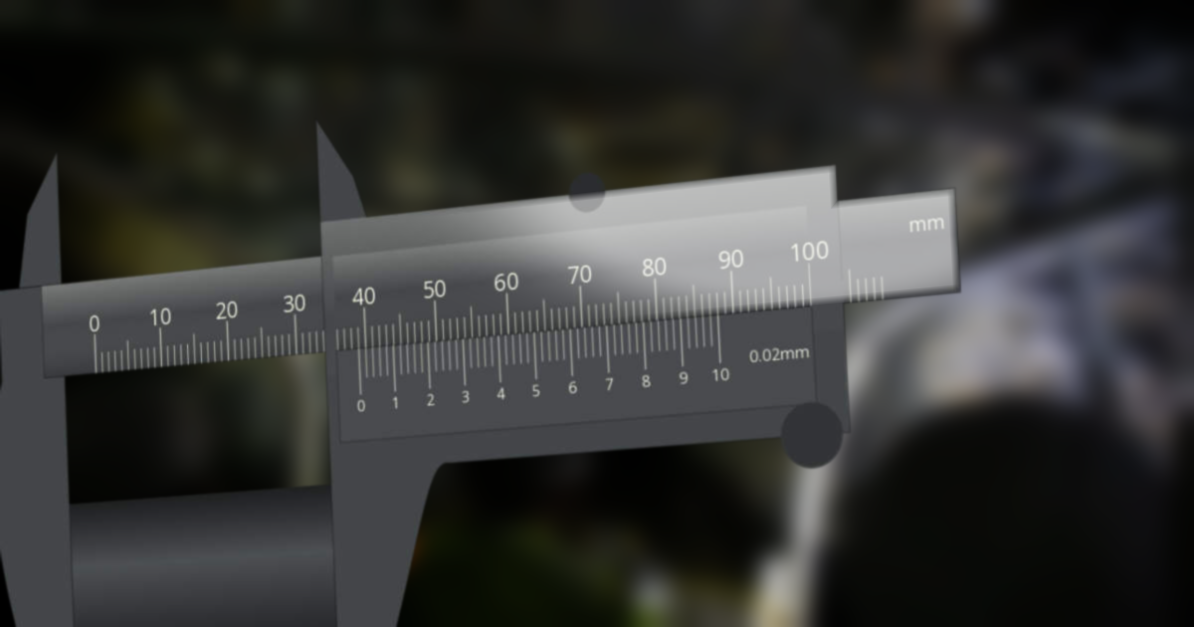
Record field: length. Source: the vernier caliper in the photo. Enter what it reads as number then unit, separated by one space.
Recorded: 39.0 mm
